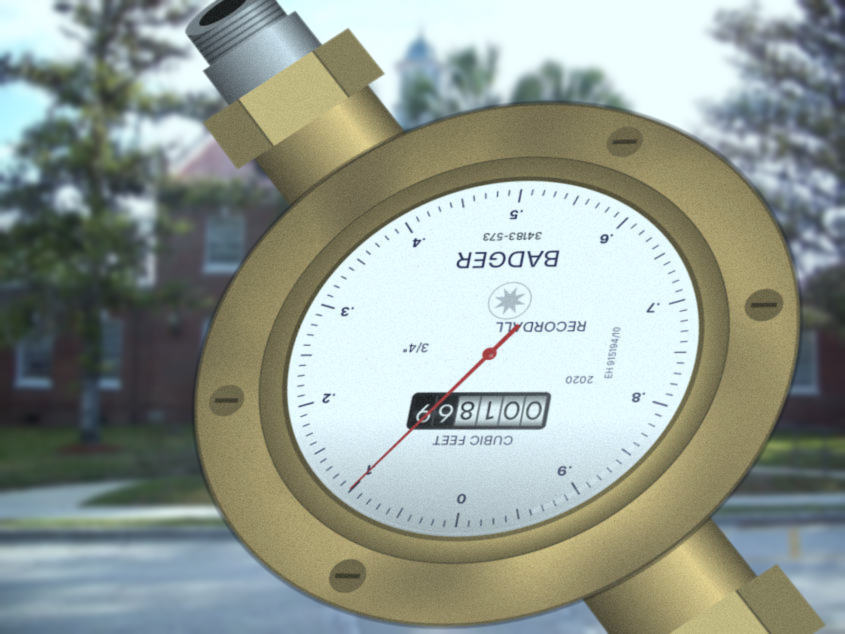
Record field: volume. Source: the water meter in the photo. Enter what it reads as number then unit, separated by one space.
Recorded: 1869.10 ft³
